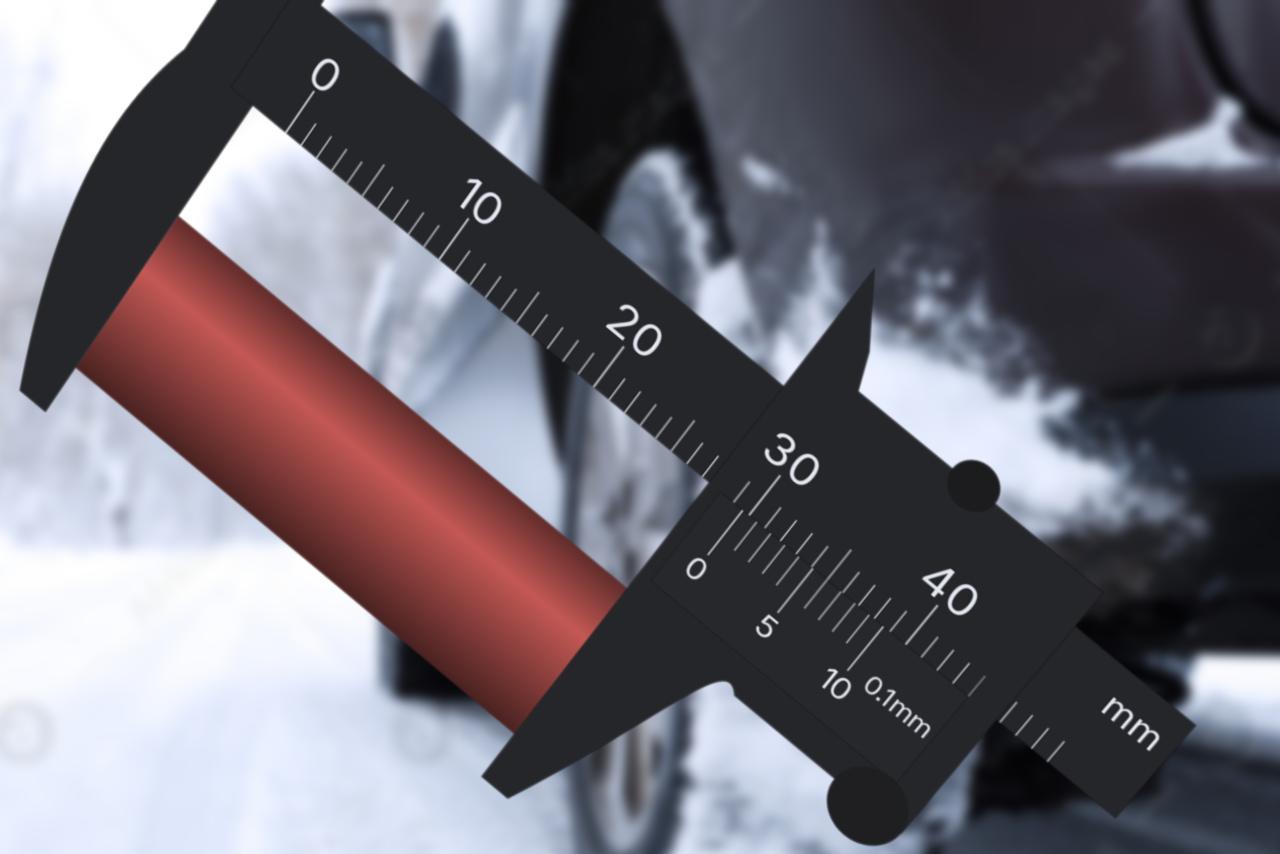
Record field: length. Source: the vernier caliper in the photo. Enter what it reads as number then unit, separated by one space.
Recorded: 29.6 mm
